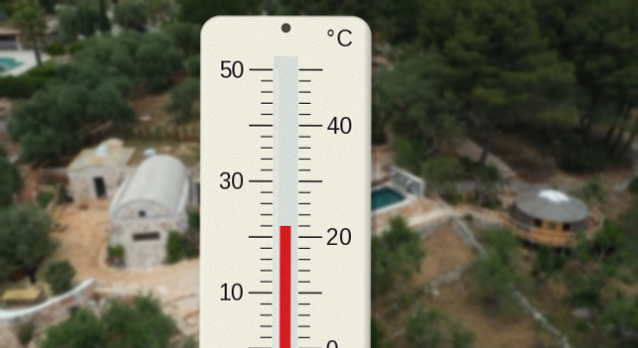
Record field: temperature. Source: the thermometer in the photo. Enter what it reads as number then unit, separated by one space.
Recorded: 22 °C
